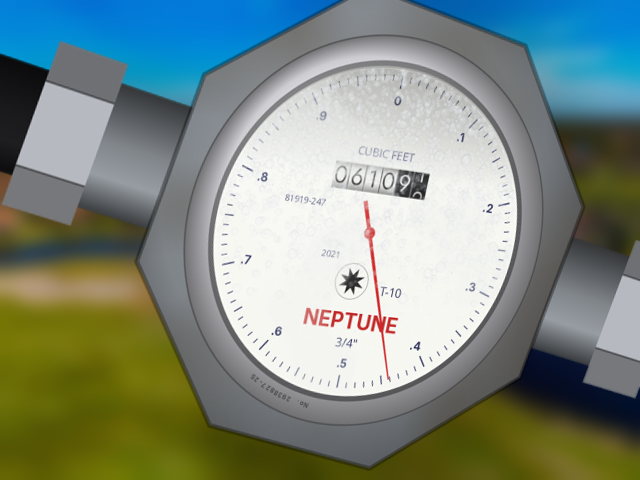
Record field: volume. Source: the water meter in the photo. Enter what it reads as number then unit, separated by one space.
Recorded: 61091.44 ft³
